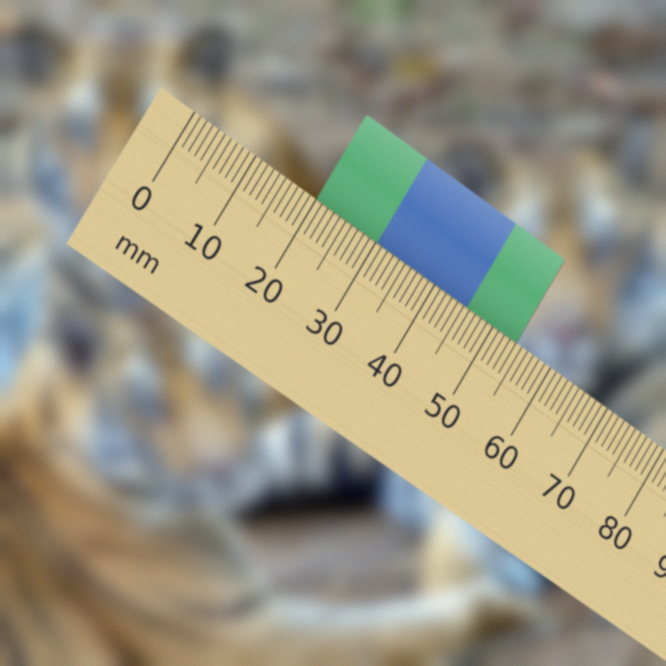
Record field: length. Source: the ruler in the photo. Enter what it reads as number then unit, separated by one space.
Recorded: 34 mm
